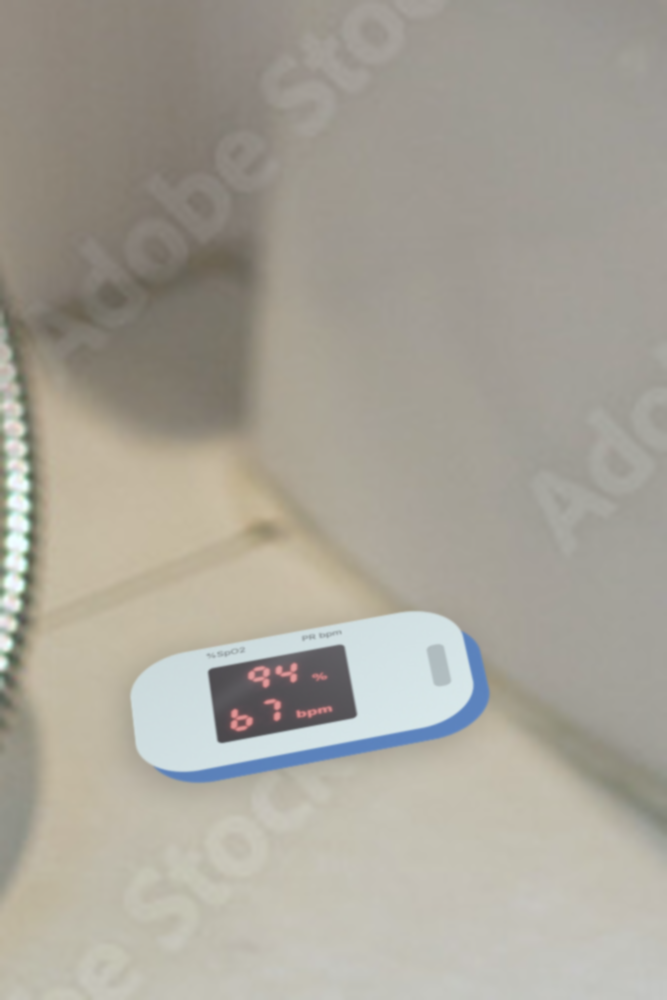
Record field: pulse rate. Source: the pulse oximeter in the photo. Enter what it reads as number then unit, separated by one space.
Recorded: 67 bpm
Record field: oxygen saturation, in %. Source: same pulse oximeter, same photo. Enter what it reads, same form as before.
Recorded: 94 %
